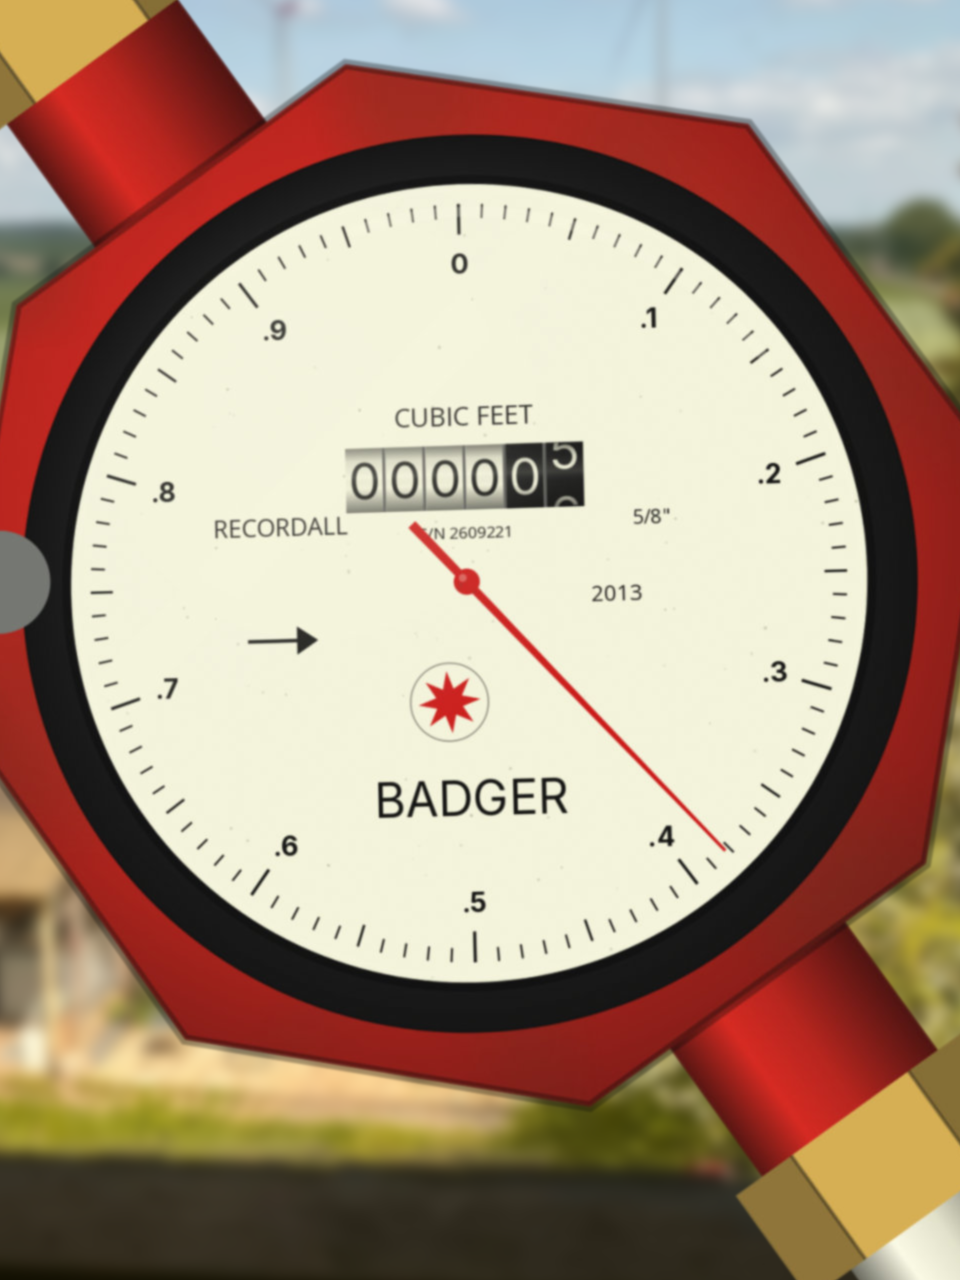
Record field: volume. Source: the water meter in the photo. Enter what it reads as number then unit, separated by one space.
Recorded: 5.38 ft³
